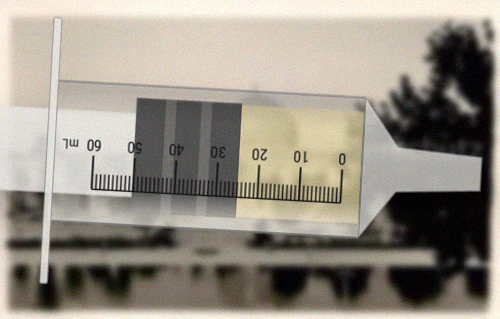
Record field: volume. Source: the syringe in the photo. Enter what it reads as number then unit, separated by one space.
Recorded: 25 mL
